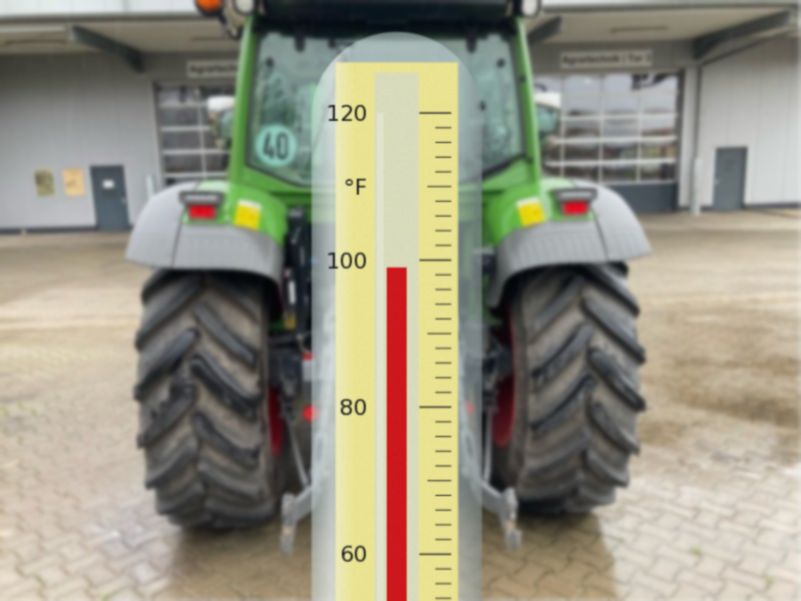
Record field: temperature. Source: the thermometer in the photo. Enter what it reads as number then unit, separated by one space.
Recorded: 99 °F
